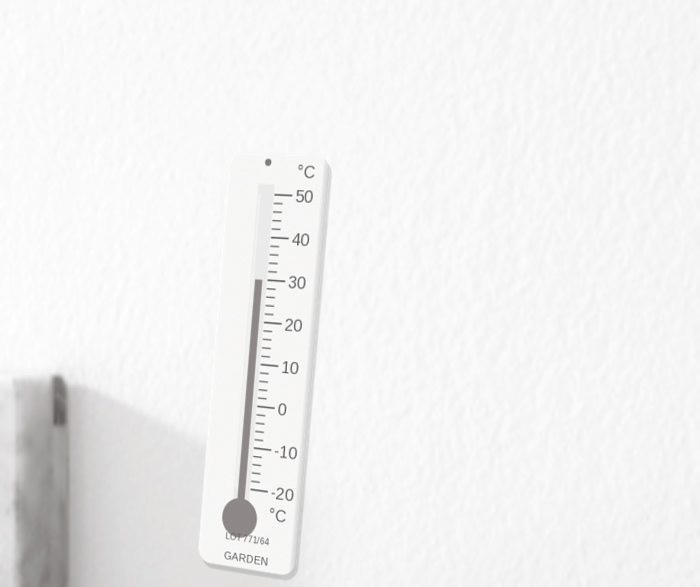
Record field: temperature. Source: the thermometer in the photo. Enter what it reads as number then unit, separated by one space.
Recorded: 30 °C
